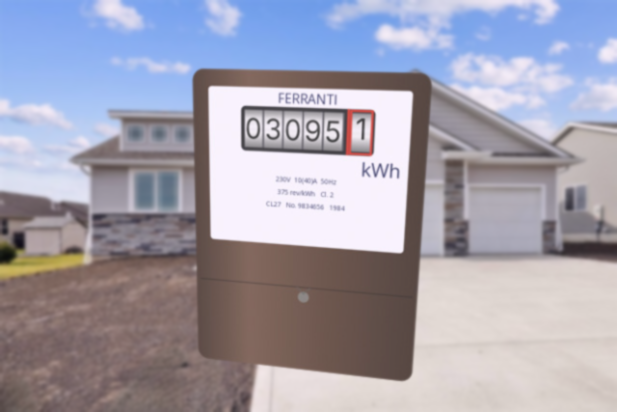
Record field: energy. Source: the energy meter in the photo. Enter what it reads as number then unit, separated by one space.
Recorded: 3095.1 kWh
